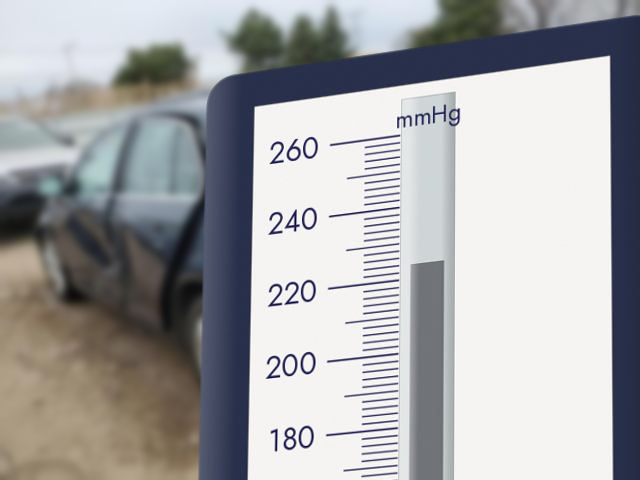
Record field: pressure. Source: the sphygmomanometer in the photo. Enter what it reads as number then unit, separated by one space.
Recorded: 224 mmHg
